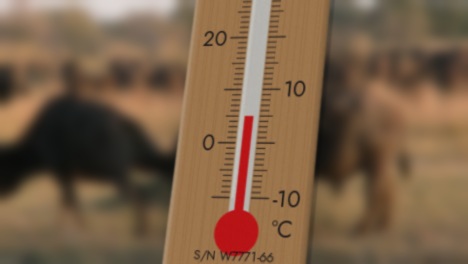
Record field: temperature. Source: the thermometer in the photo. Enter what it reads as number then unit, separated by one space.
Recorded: 5 °C
